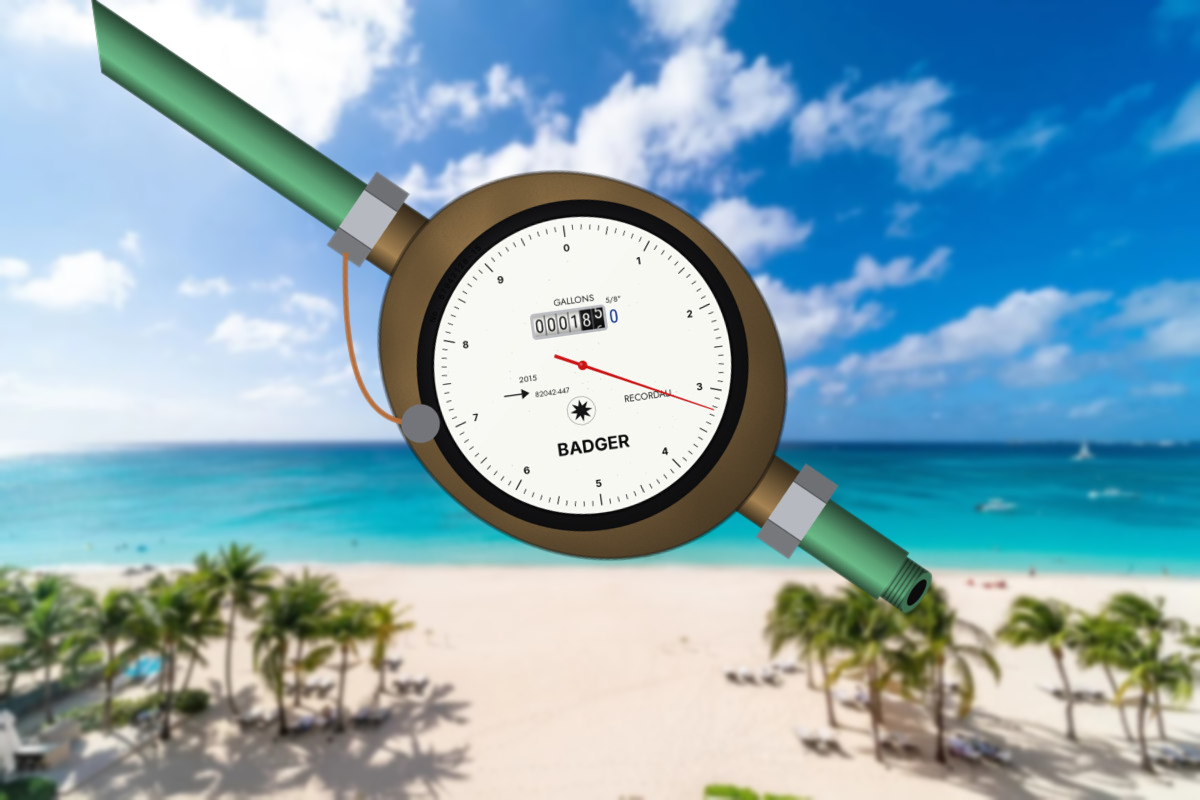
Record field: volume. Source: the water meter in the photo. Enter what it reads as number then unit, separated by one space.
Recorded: 1853.2 gal
